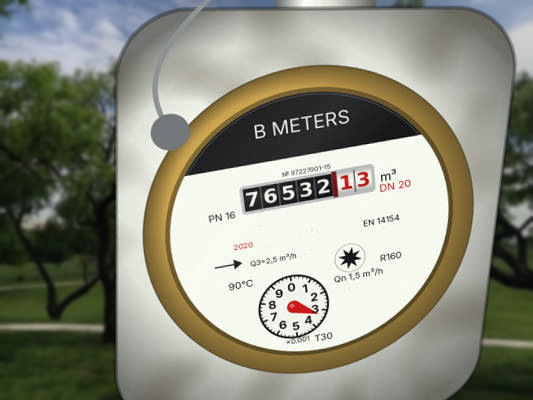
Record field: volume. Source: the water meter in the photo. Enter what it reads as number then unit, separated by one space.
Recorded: 76532.133 m³
